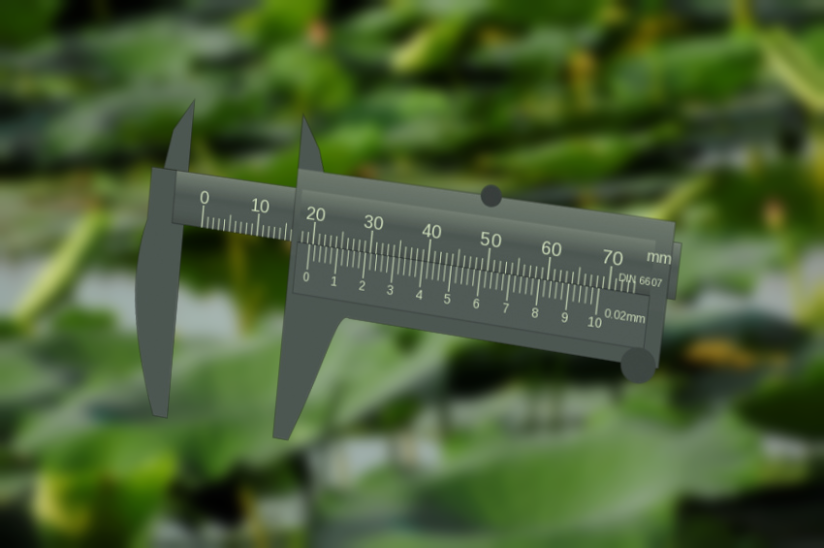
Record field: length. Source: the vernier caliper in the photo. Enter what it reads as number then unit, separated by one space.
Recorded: 19.4 mm
